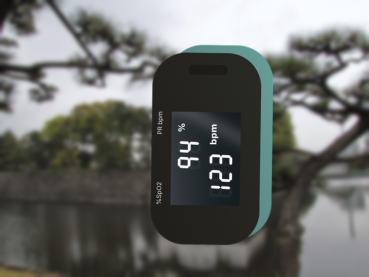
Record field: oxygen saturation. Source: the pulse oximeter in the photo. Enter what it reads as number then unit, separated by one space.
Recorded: 94 %
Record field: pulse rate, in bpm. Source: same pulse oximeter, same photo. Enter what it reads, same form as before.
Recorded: 123 bpm
